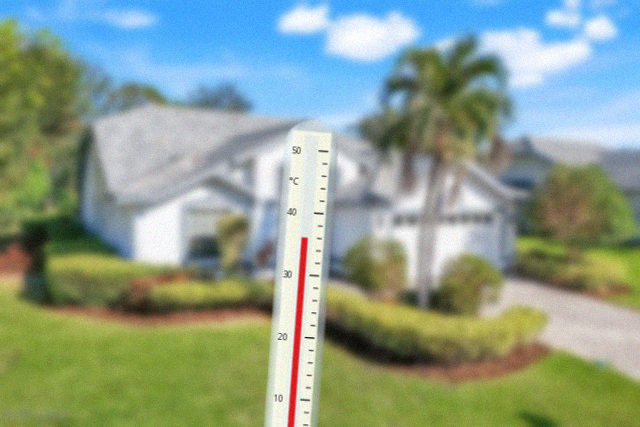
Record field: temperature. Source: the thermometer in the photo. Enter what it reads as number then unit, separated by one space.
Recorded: 36 °C
